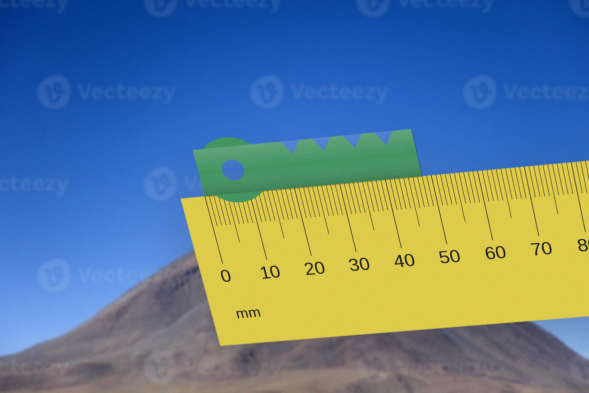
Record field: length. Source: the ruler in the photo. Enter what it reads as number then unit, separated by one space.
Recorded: 48 mm
